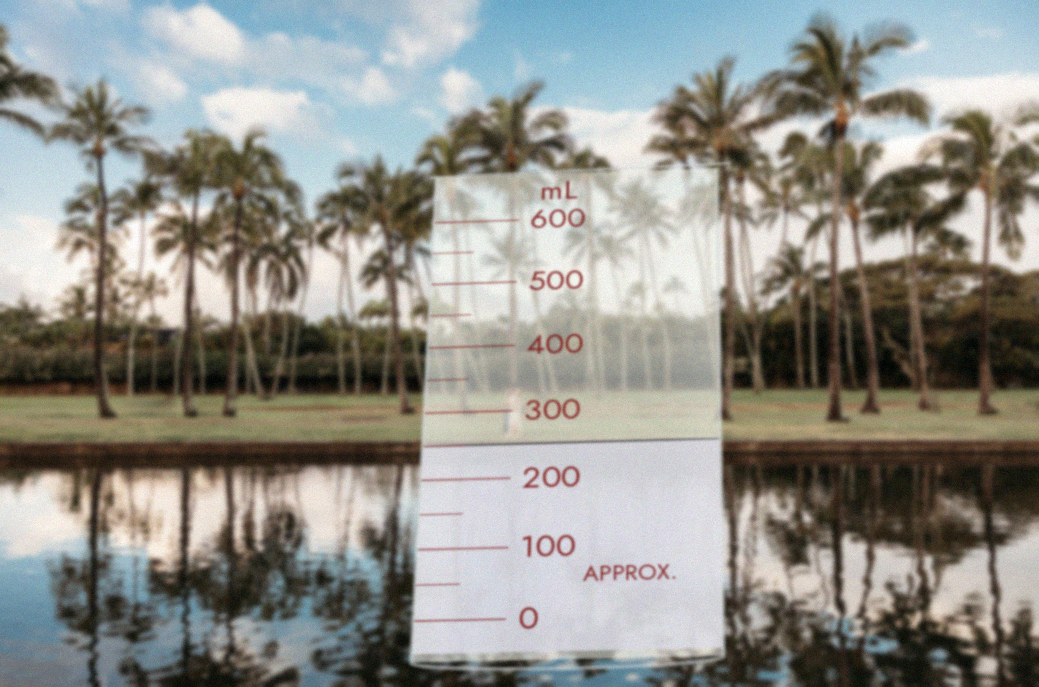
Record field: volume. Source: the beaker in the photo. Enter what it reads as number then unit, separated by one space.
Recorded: 250 mL
